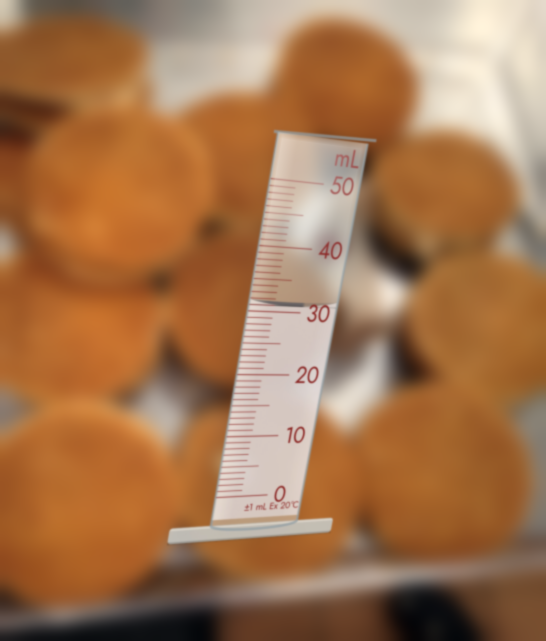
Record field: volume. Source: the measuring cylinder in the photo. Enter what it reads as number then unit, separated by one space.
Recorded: 31 mL
